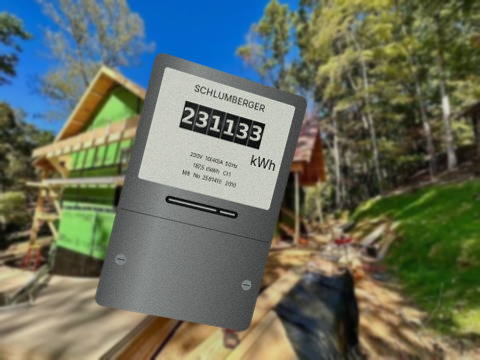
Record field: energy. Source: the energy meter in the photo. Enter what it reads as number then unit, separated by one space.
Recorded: 231133 kWh
